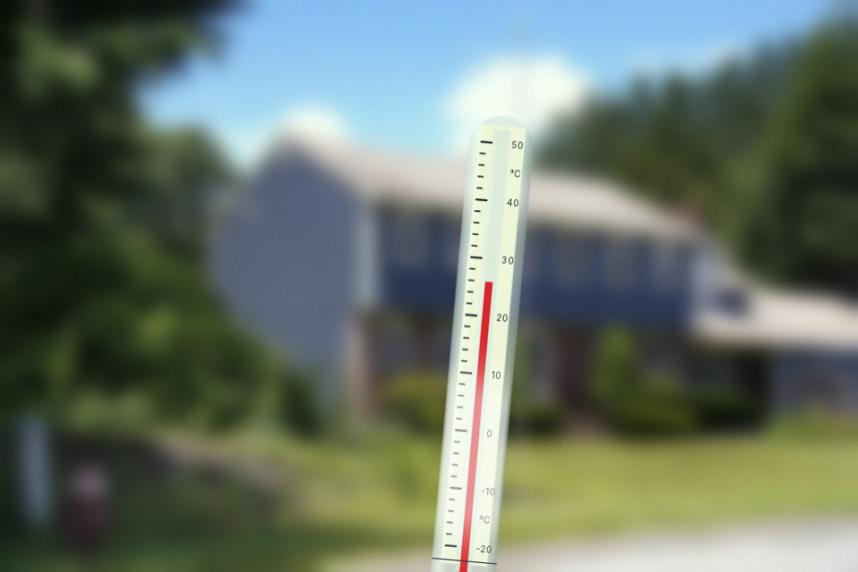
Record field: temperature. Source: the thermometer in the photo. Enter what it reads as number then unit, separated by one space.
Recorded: 26 °C
